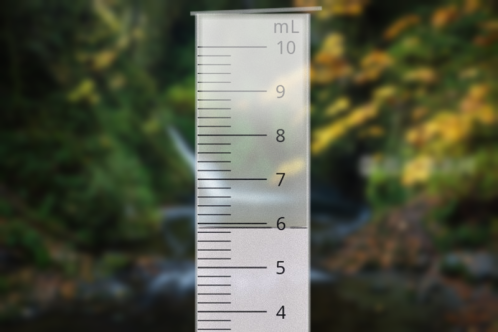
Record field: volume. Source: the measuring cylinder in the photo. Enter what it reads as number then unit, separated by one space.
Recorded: 5.9 mL
